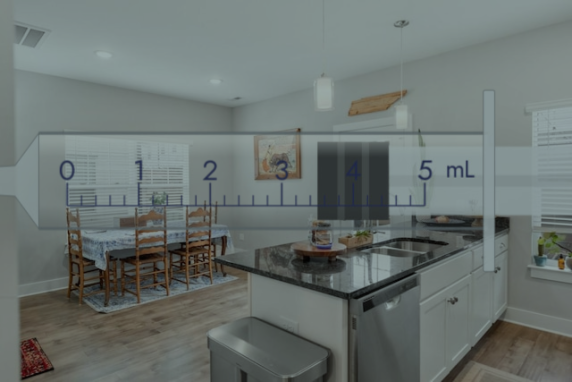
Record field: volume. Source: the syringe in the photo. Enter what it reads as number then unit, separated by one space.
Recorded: 3.5 mL
